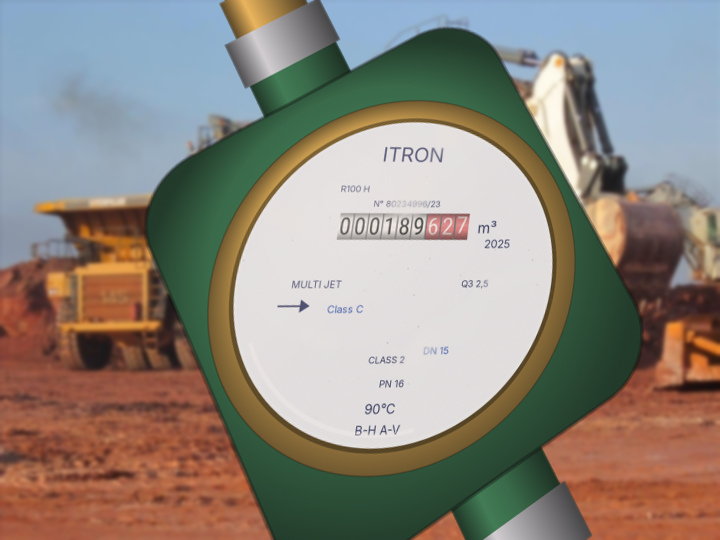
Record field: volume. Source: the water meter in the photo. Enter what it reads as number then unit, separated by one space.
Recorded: 189.627 m³
